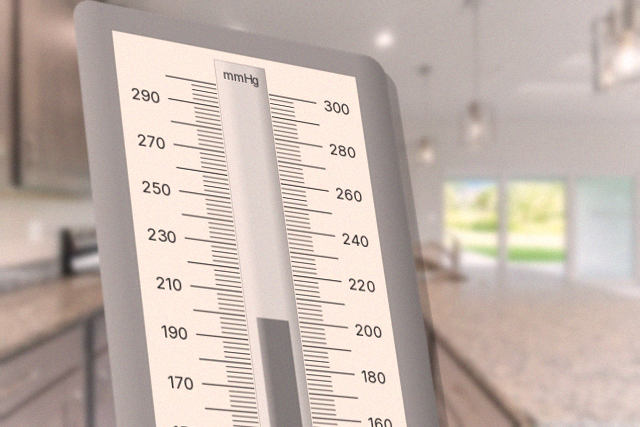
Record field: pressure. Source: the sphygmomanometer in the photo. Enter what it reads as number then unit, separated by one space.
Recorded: 200 mmHg
